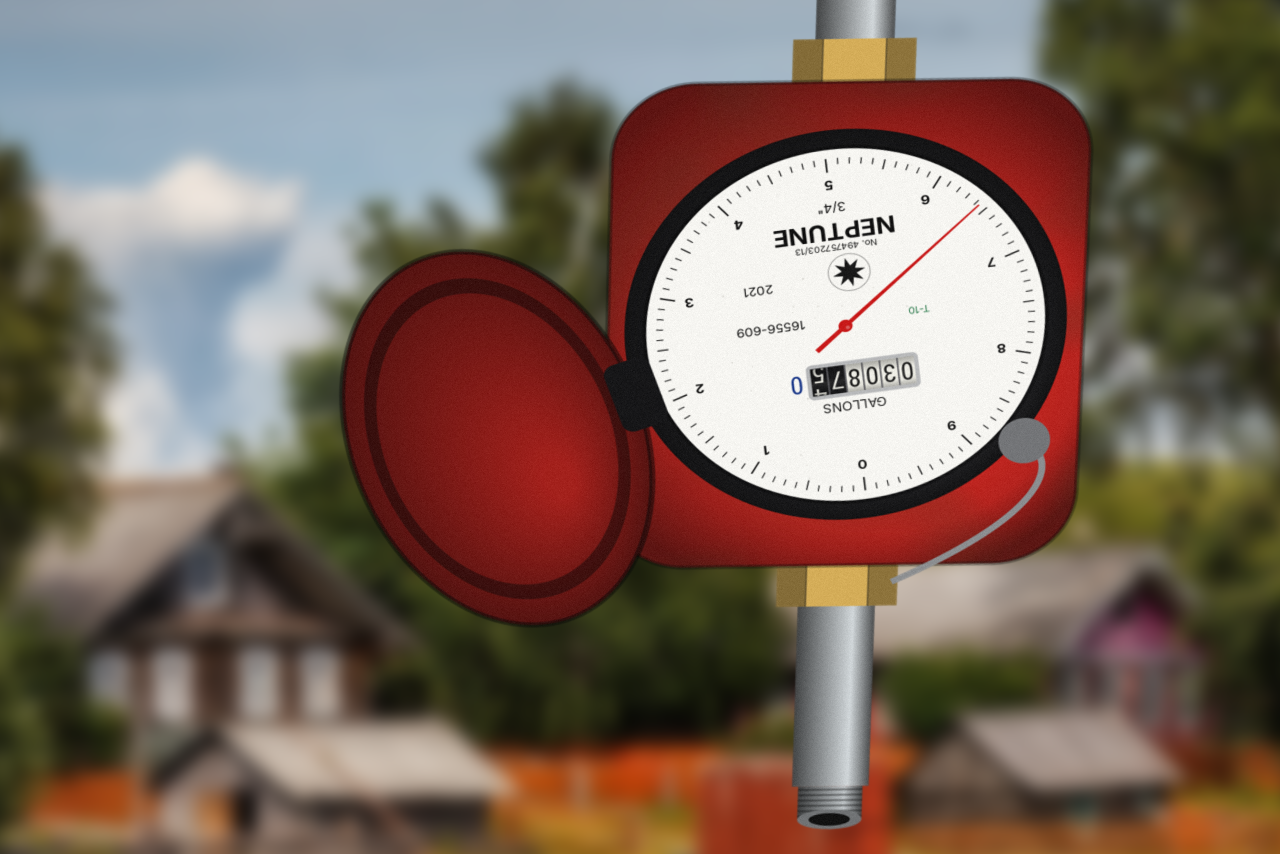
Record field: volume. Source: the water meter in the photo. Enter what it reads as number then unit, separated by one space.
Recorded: 308746.4 gal
